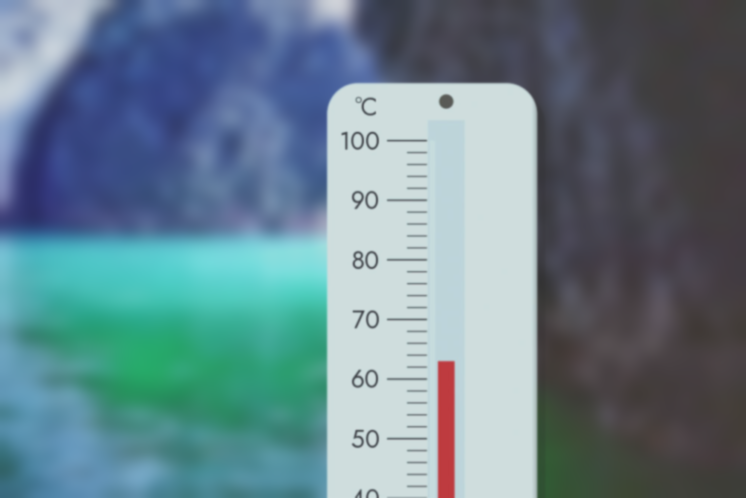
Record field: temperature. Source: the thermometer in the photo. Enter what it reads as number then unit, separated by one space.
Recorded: 63 °C
